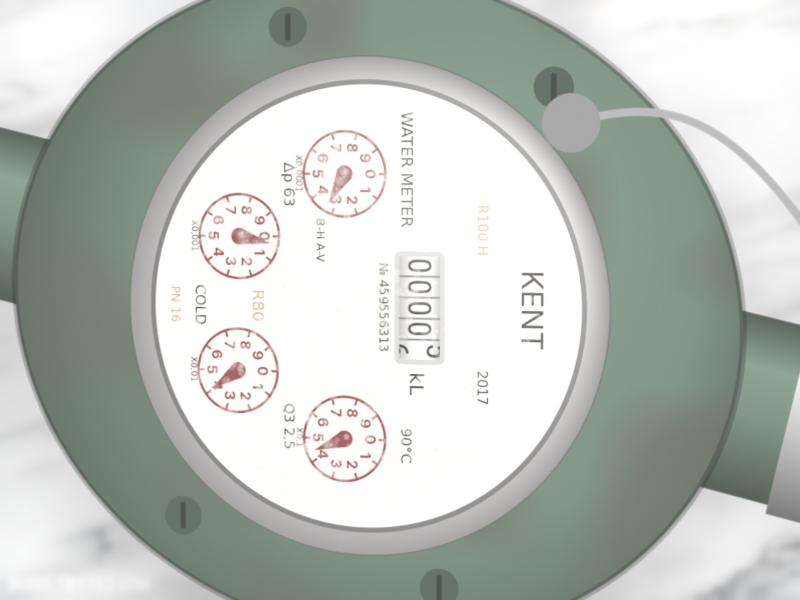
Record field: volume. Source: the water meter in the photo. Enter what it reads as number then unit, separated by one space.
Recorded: 5.4403 kL
